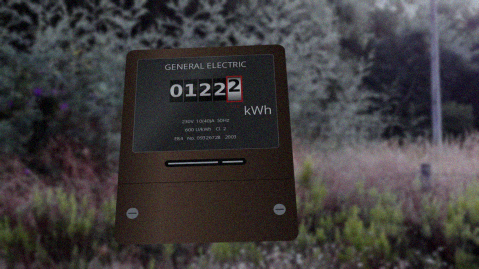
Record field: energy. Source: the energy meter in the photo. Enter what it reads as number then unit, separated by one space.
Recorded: 122.2 kWh
